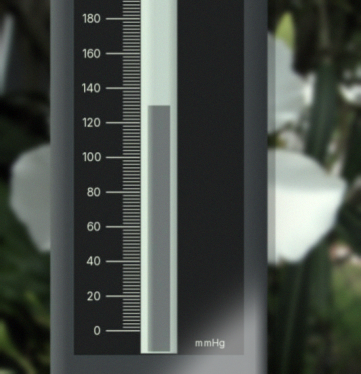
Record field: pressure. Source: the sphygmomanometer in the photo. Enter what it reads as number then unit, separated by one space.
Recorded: 130 mmHg
